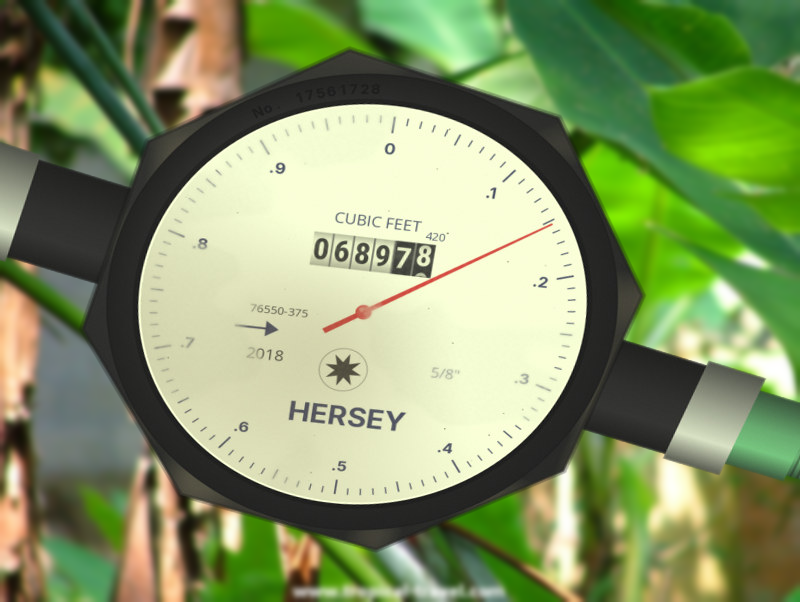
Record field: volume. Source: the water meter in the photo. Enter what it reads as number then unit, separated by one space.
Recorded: 68978.15 ft³
